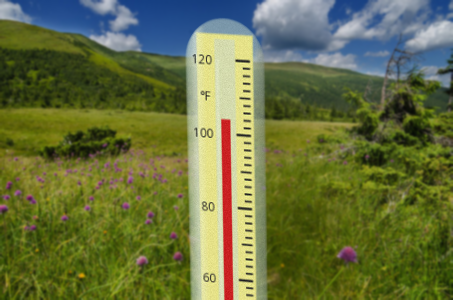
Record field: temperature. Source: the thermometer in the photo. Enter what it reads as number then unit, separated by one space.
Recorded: 104 °F
